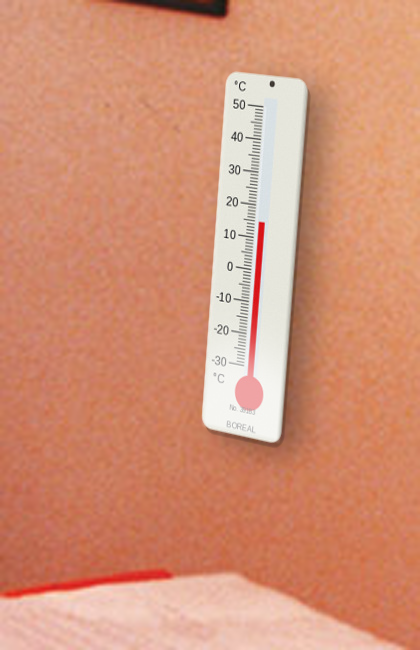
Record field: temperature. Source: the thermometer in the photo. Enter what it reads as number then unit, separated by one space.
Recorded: 15 °C
